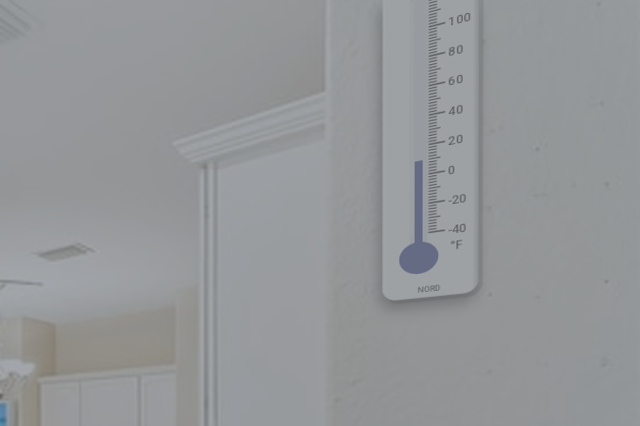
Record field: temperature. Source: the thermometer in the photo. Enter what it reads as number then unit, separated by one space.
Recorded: 10 °F
